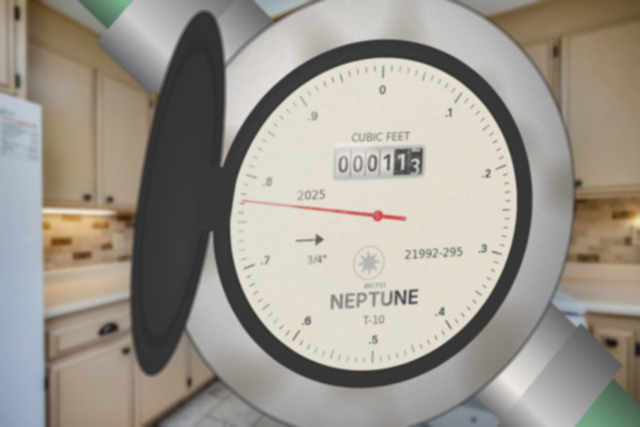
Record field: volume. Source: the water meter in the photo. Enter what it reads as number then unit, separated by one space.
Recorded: 112.77 ft³
